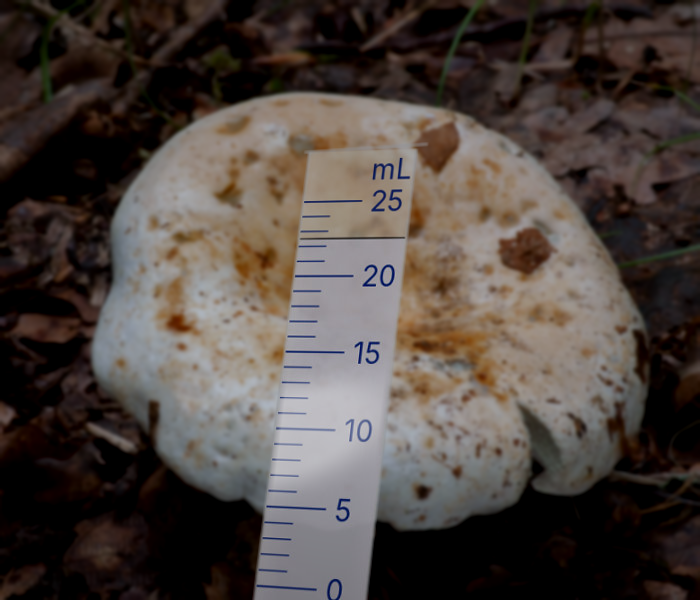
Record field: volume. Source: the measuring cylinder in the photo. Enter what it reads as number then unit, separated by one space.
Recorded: 22.5 mL
